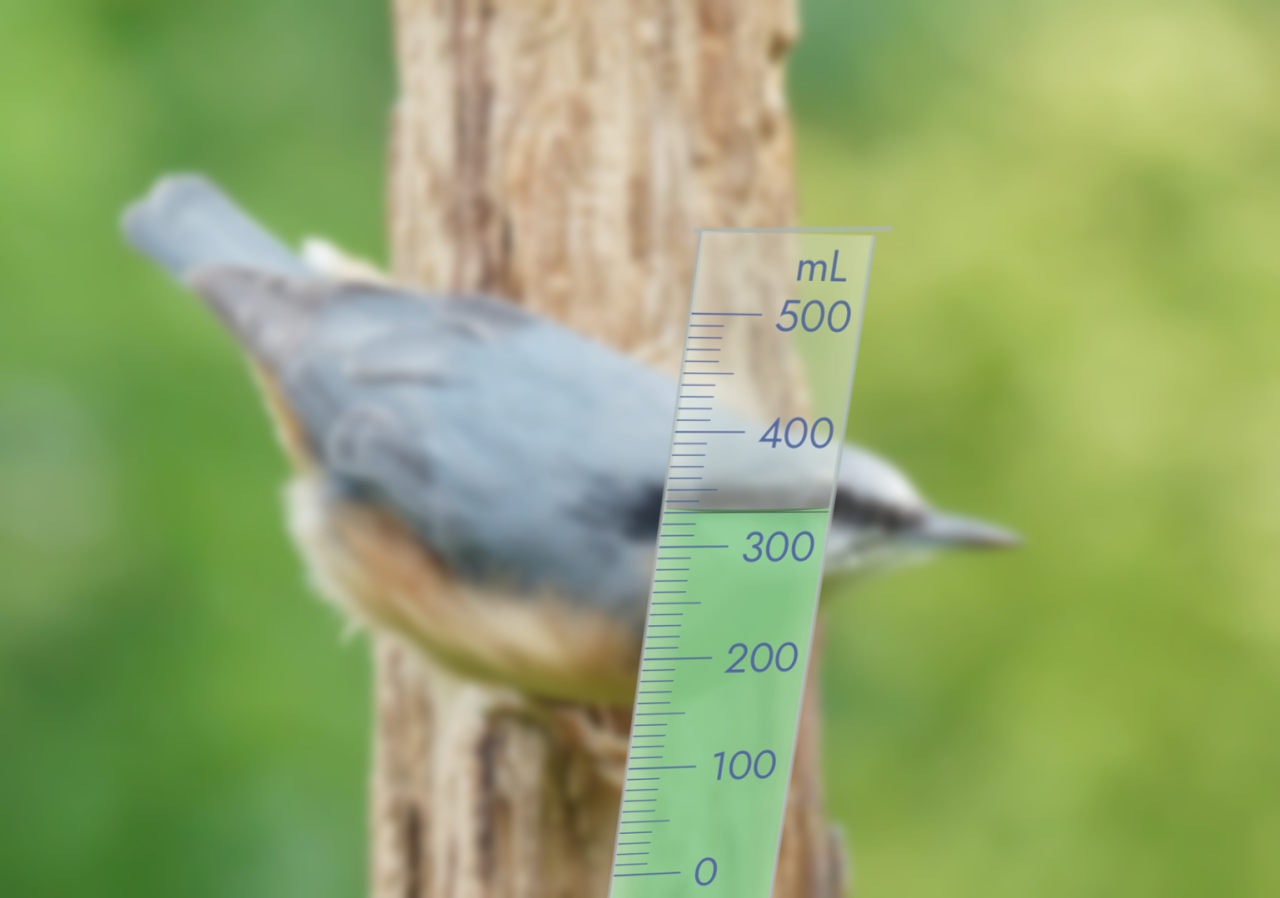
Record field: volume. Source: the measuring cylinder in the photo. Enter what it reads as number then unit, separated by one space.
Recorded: 330 mL
